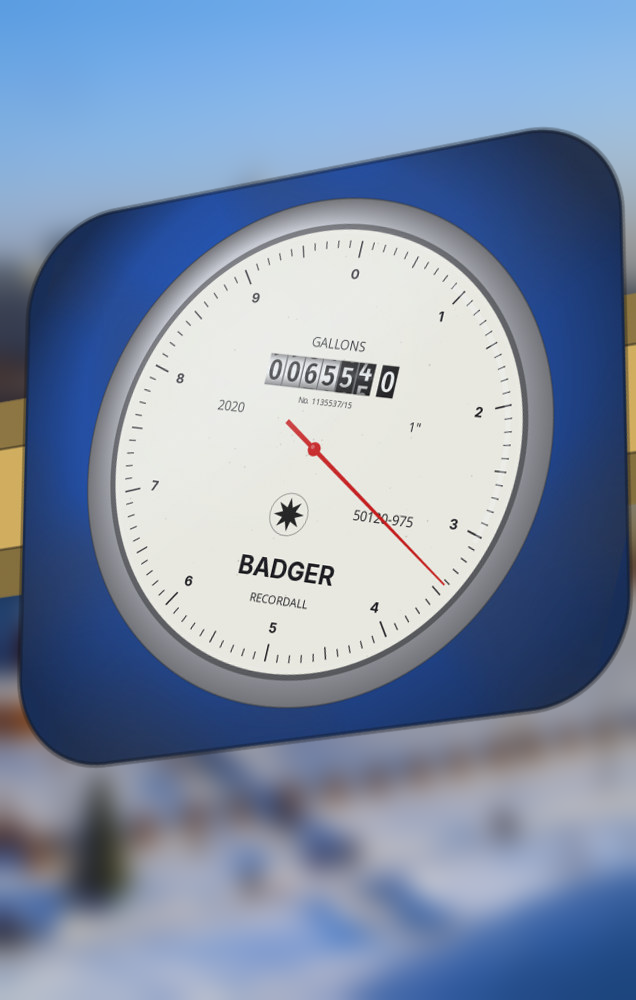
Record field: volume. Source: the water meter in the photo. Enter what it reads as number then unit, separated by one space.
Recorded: 65543.4 gal
